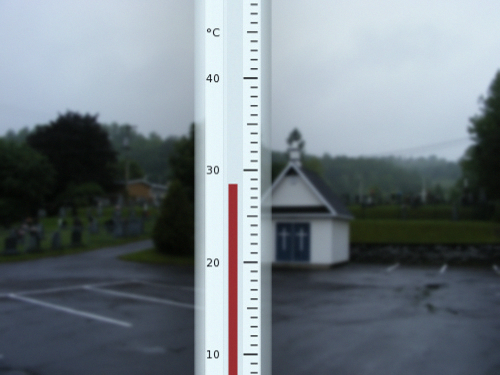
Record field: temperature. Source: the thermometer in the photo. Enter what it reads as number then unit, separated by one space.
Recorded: 28.5 °C
